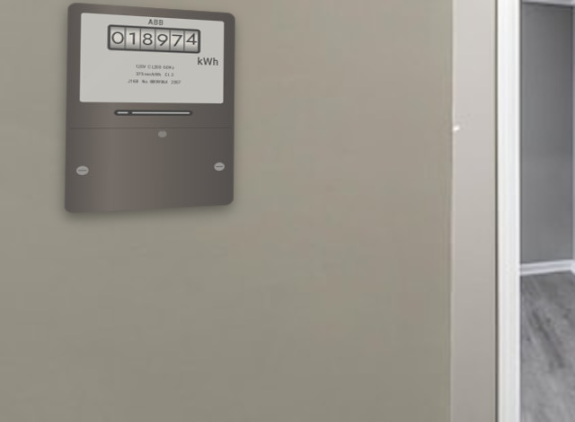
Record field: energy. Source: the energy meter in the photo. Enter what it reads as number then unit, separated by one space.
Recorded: 18974 kWh
